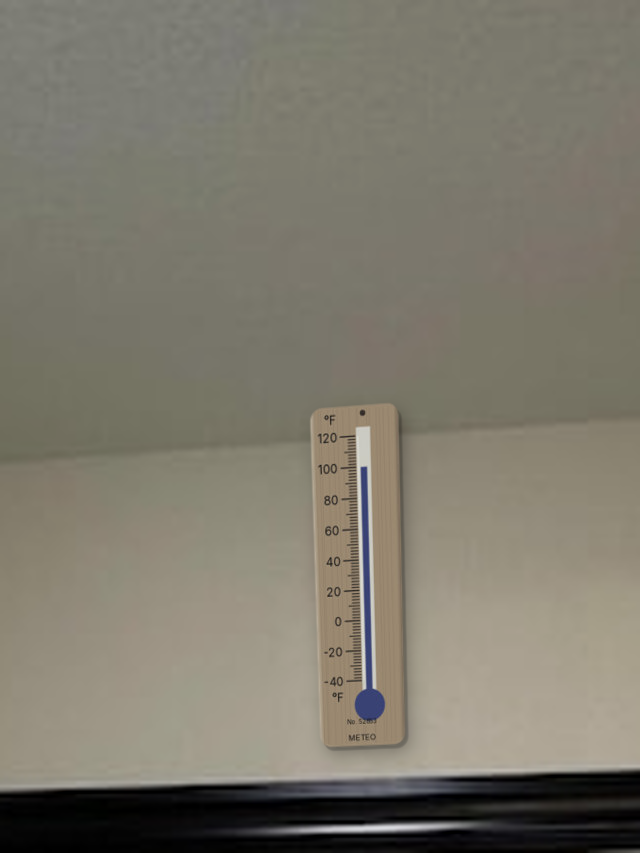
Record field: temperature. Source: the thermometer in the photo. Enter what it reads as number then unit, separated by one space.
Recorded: 100 °F
